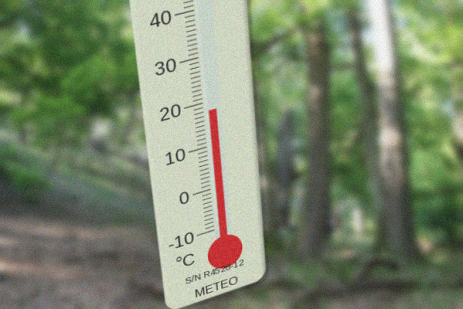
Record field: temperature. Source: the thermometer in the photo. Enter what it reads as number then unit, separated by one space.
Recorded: 18 °C
